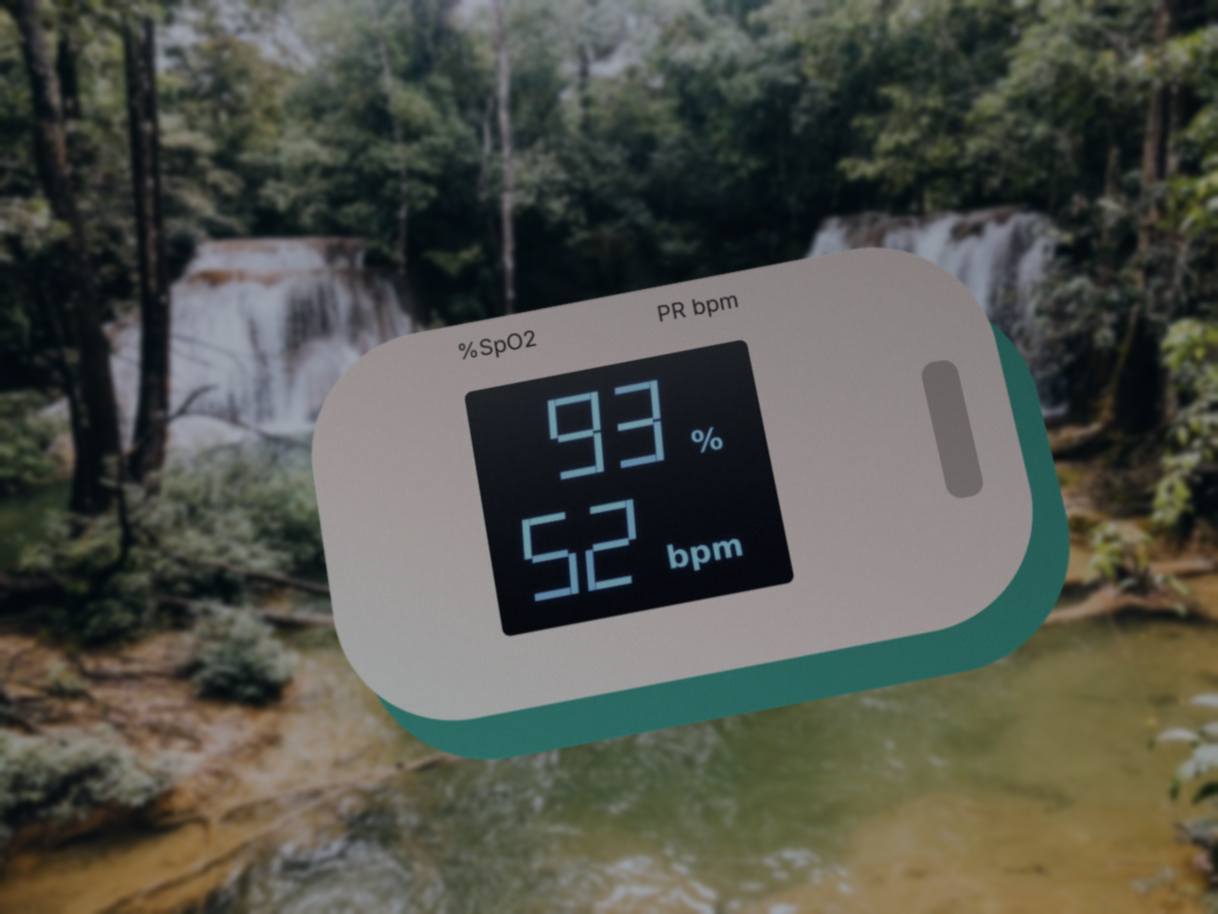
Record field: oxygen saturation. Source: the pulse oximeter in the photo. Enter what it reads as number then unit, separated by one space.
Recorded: 93 %
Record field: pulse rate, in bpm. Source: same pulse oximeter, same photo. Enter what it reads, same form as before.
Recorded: 52 bpm
